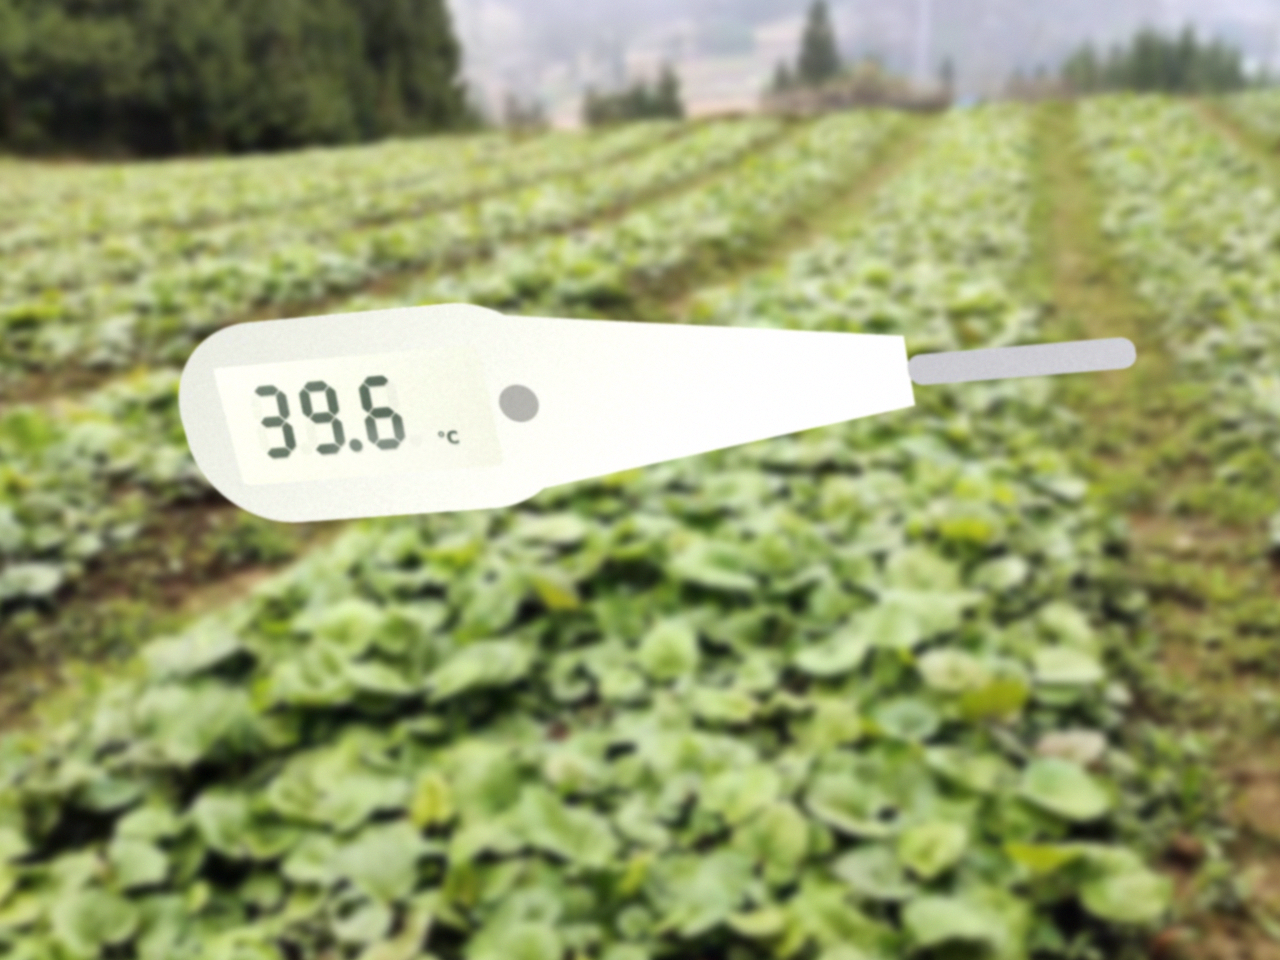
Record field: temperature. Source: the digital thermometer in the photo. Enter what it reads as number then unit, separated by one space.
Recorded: 39.6 °C
